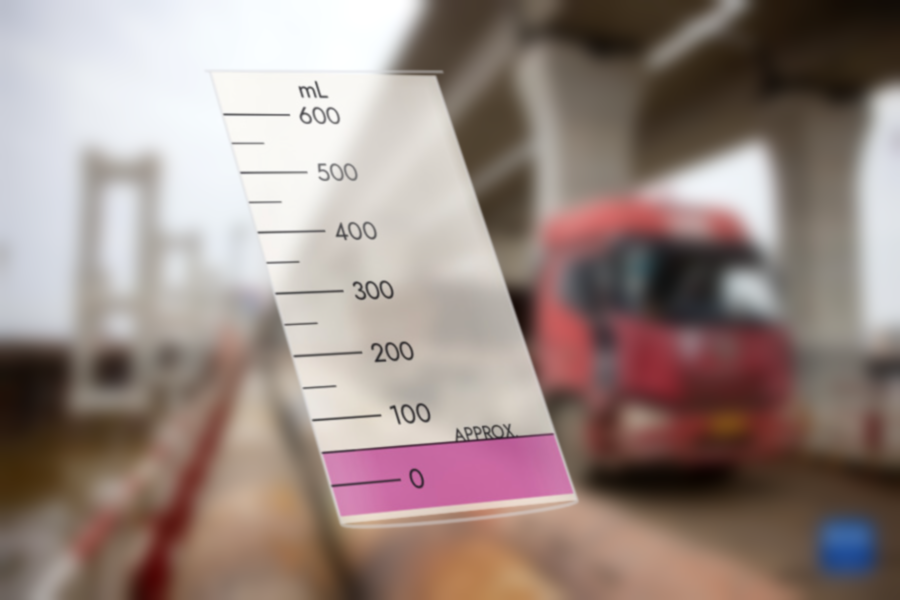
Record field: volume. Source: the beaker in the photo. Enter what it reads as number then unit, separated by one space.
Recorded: 50 mL
